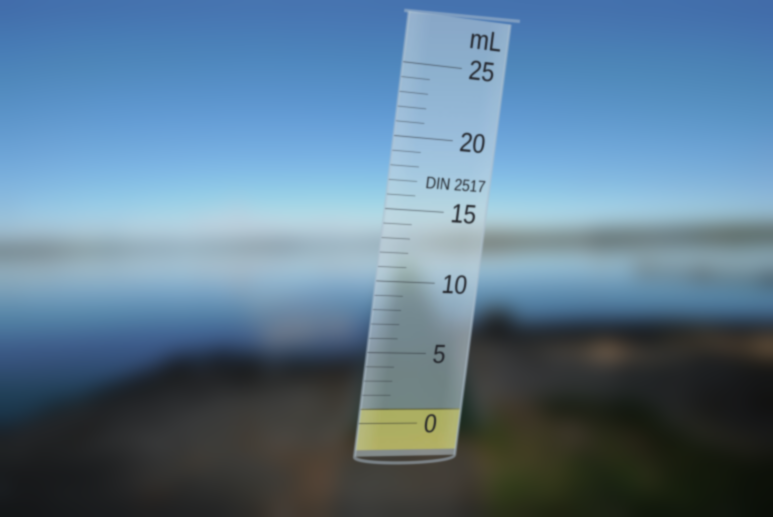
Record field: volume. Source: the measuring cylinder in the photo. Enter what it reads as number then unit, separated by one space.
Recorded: 1 mL
